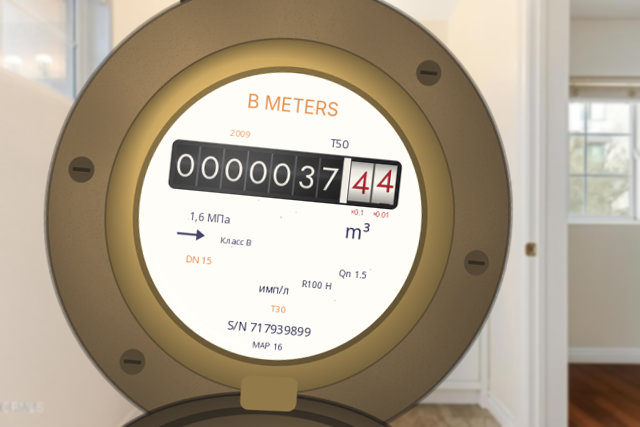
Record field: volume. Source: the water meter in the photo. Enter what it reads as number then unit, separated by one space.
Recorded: 37.44 m³
